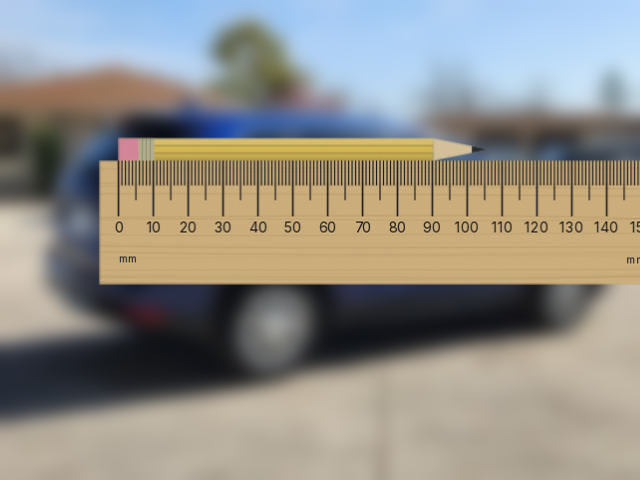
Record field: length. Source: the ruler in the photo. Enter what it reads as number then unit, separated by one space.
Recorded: 105 mm
